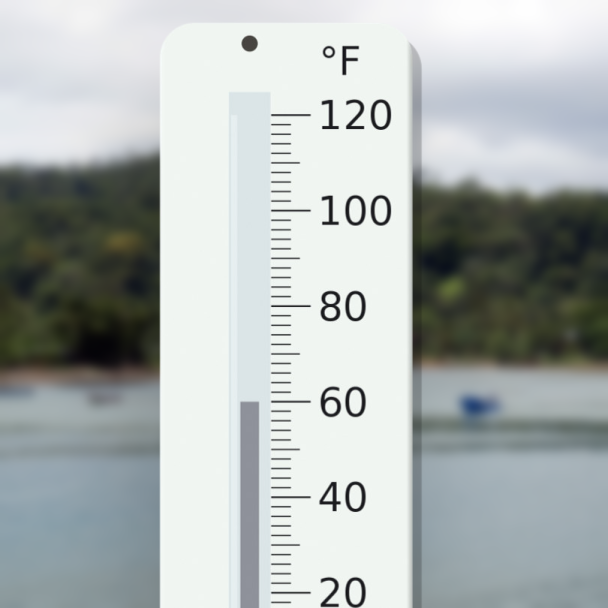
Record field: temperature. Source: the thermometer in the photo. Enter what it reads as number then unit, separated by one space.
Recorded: 60 °F
